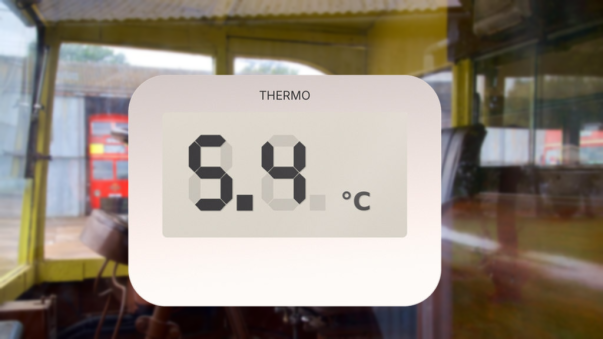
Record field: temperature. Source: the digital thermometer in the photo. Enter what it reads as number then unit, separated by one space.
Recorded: 5.4 °C
